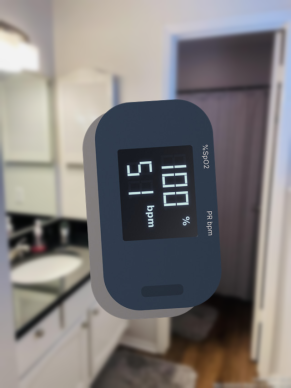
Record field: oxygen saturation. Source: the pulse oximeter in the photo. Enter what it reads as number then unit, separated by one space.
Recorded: 100 %
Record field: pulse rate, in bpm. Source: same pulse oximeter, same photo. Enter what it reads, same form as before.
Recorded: 51 bpm
